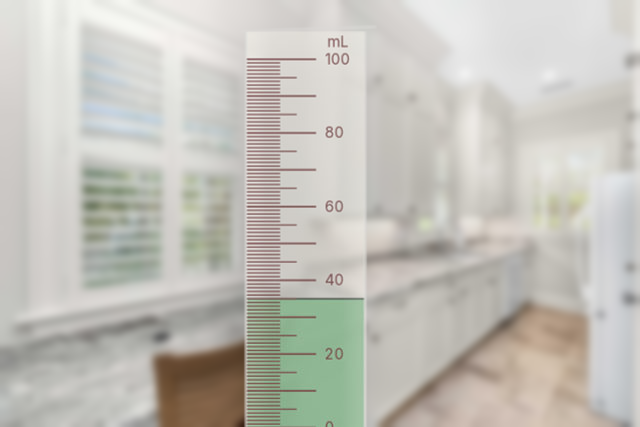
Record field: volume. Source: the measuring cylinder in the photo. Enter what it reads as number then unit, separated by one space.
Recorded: 35 mL
